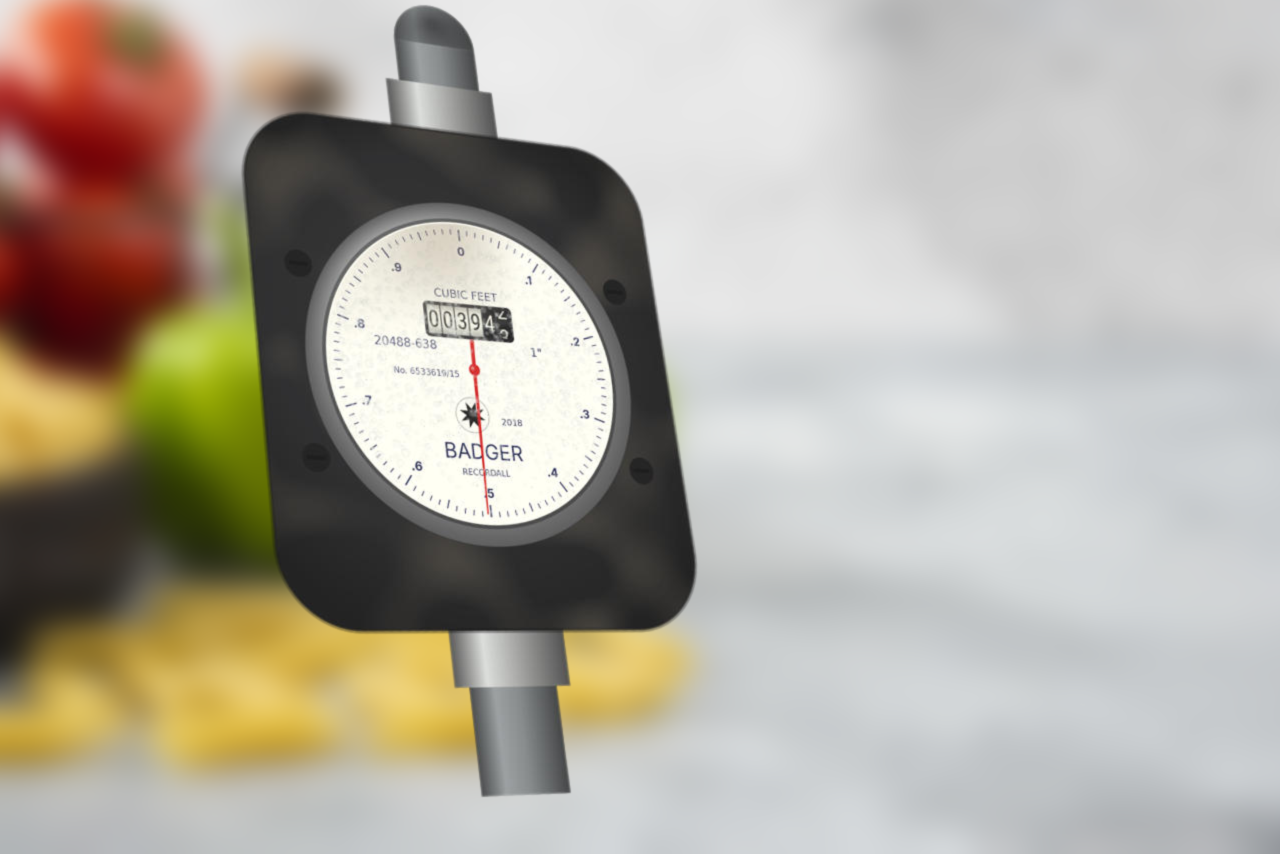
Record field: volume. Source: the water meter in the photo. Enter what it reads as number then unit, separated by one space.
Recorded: 3942.50 ft³
